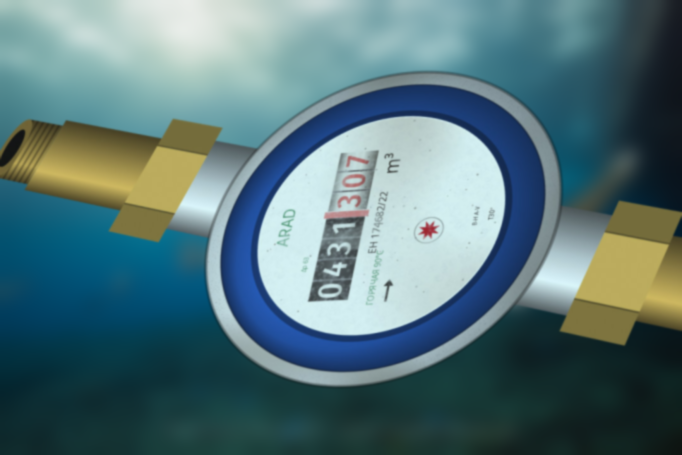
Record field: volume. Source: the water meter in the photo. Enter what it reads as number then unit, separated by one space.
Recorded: 431.307 m³
